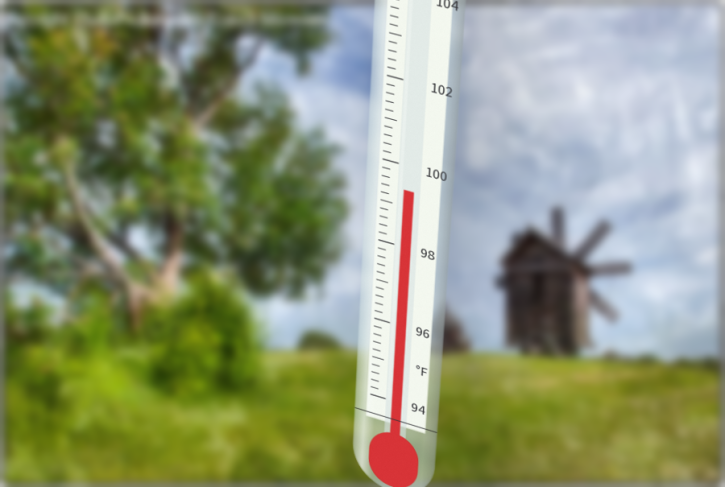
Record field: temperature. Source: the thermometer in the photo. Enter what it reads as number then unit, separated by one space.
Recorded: 99.4 °F
